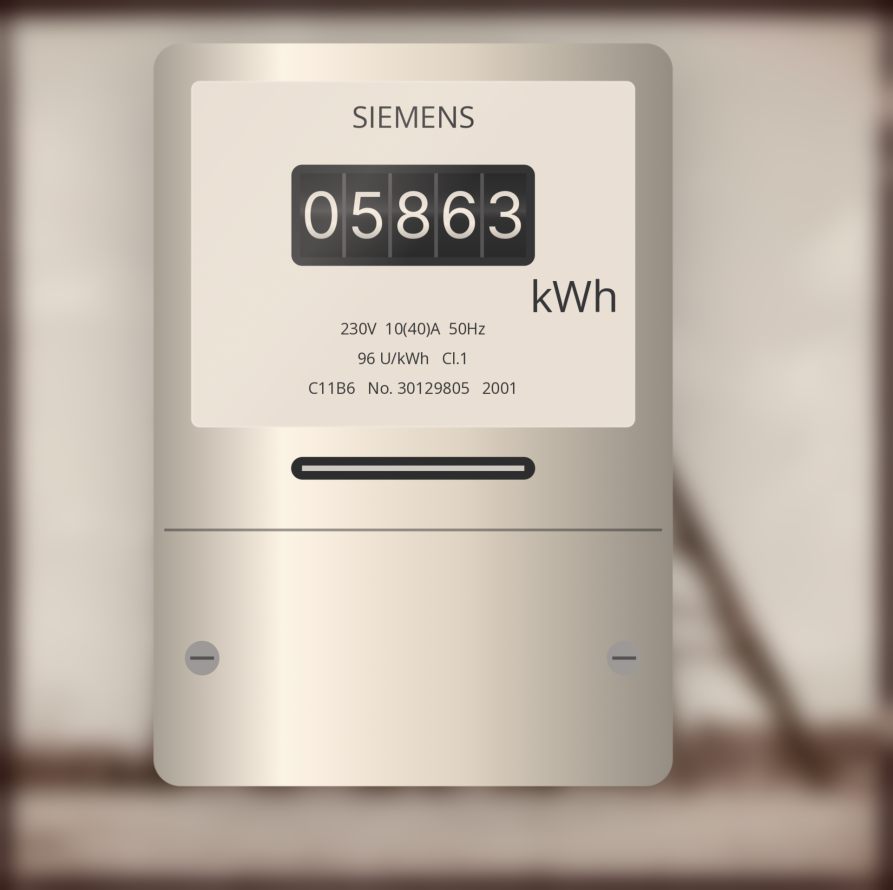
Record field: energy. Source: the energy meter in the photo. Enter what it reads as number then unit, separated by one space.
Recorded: 5863 kWh
